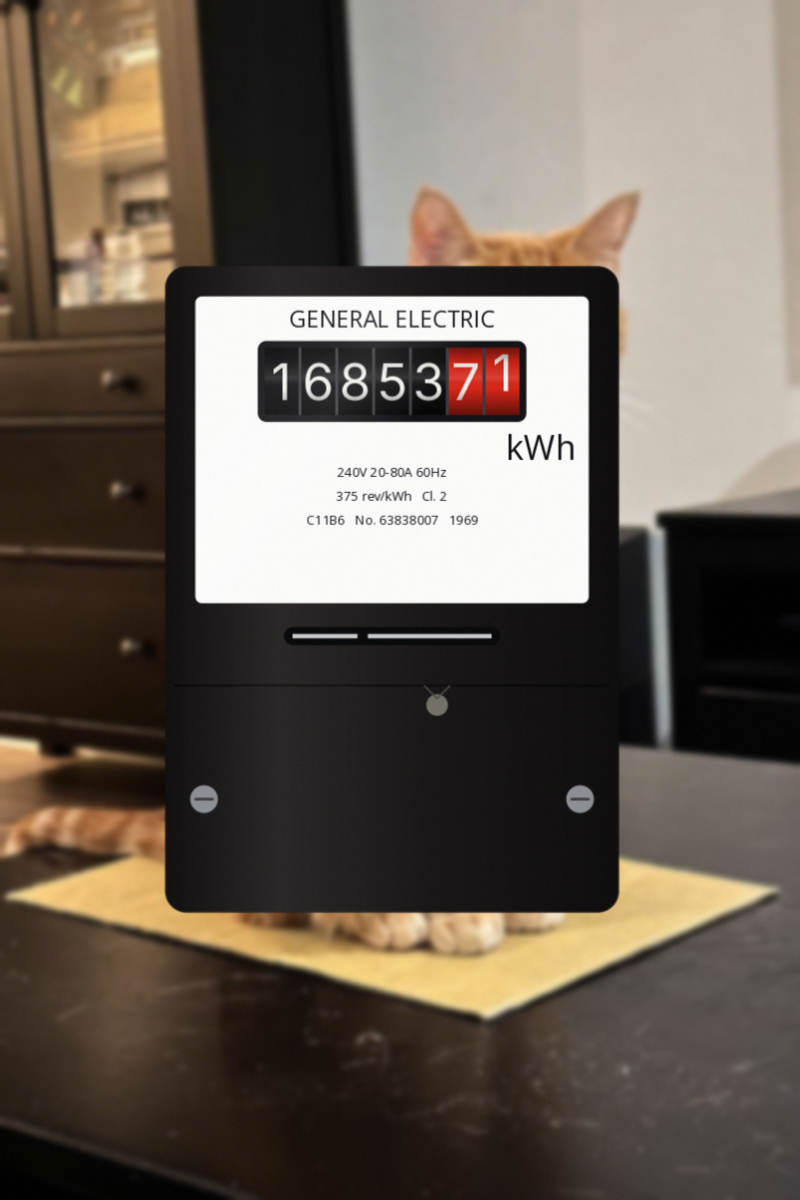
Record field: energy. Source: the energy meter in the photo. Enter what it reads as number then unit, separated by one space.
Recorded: 16853.71 kWh
